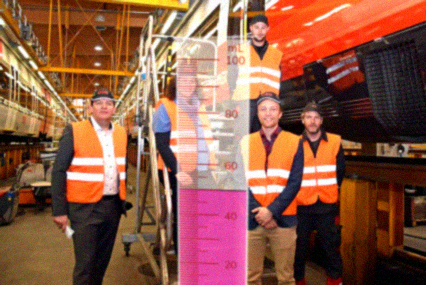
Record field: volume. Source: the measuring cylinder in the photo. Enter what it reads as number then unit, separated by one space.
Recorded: 50 mL
